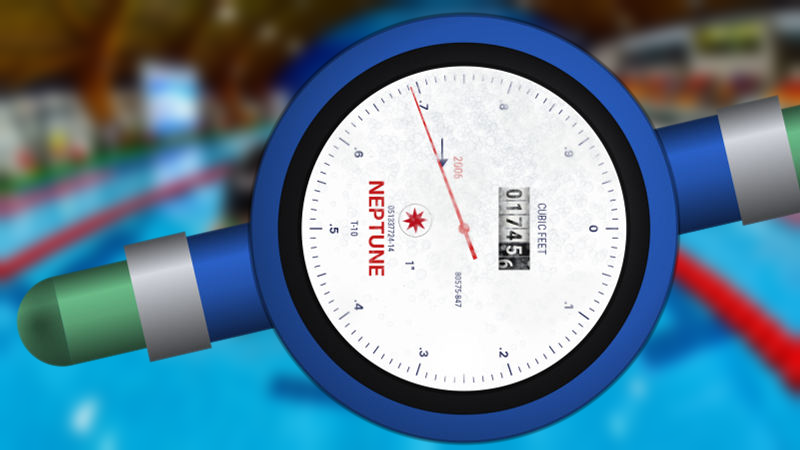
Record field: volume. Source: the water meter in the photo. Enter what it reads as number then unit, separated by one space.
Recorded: 17455.69 ft³
